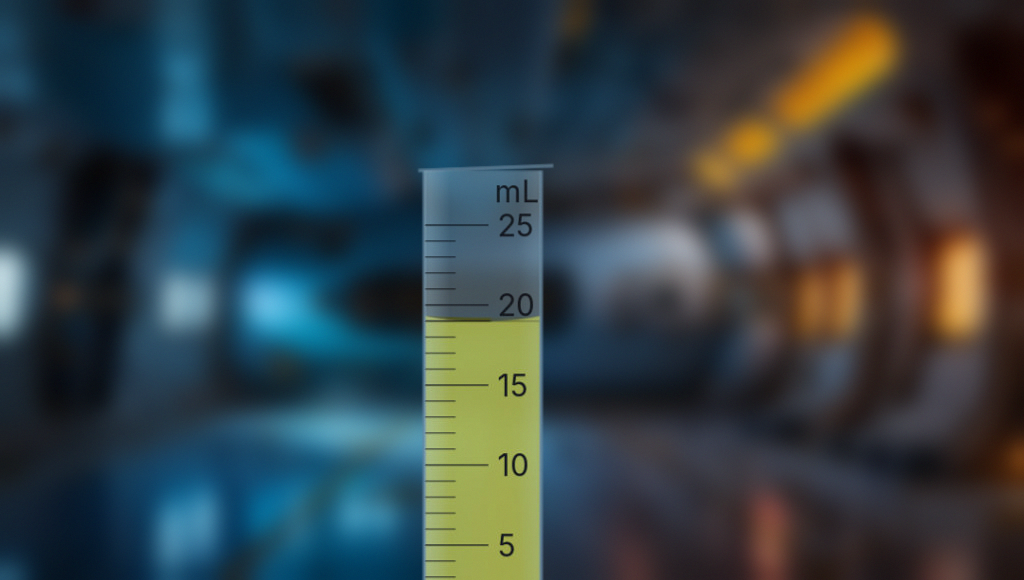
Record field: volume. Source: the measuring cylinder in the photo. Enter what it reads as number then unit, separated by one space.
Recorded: 19 mL
